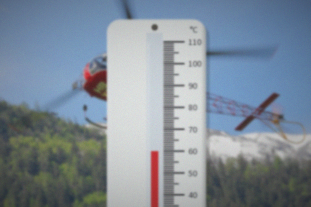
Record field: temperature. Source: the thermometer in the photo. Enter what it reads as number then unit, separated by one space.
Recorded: 60 °C
